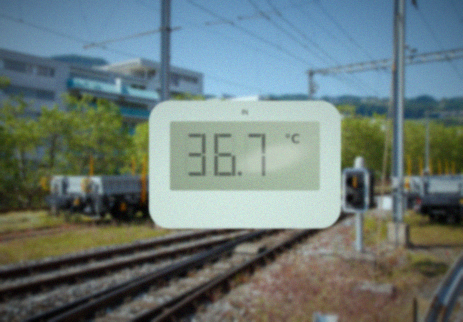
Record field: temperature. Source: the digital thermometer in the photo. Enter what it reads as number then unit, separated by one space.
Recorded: 36.7 °C
